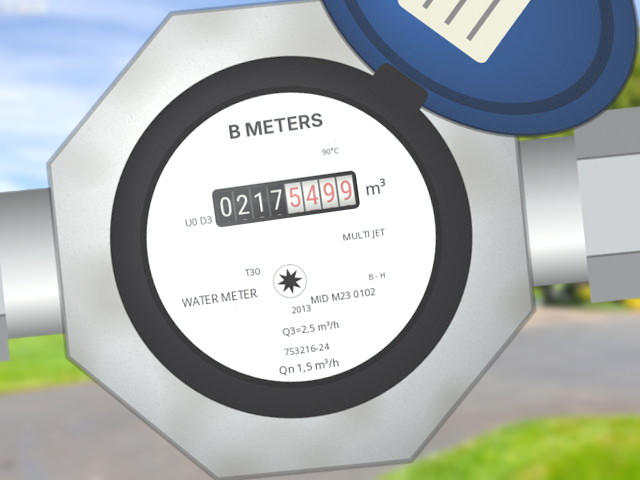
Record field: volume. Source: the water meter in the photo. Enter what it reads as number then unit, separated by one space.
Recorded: 217.5499 m³
